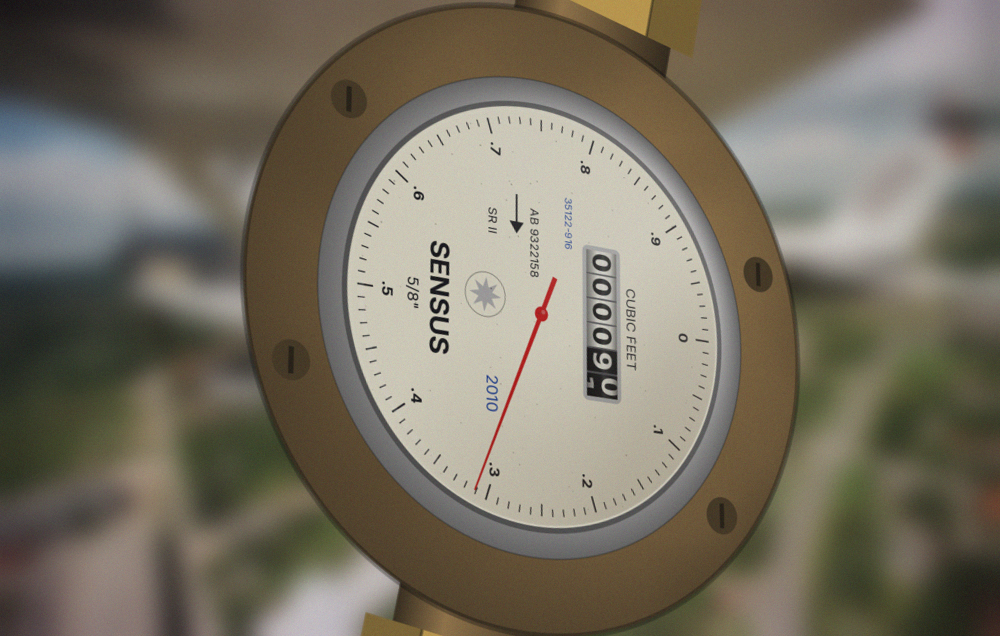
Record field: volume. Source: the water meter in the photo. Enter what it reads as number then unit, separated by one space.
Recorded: 90.31 ft³
